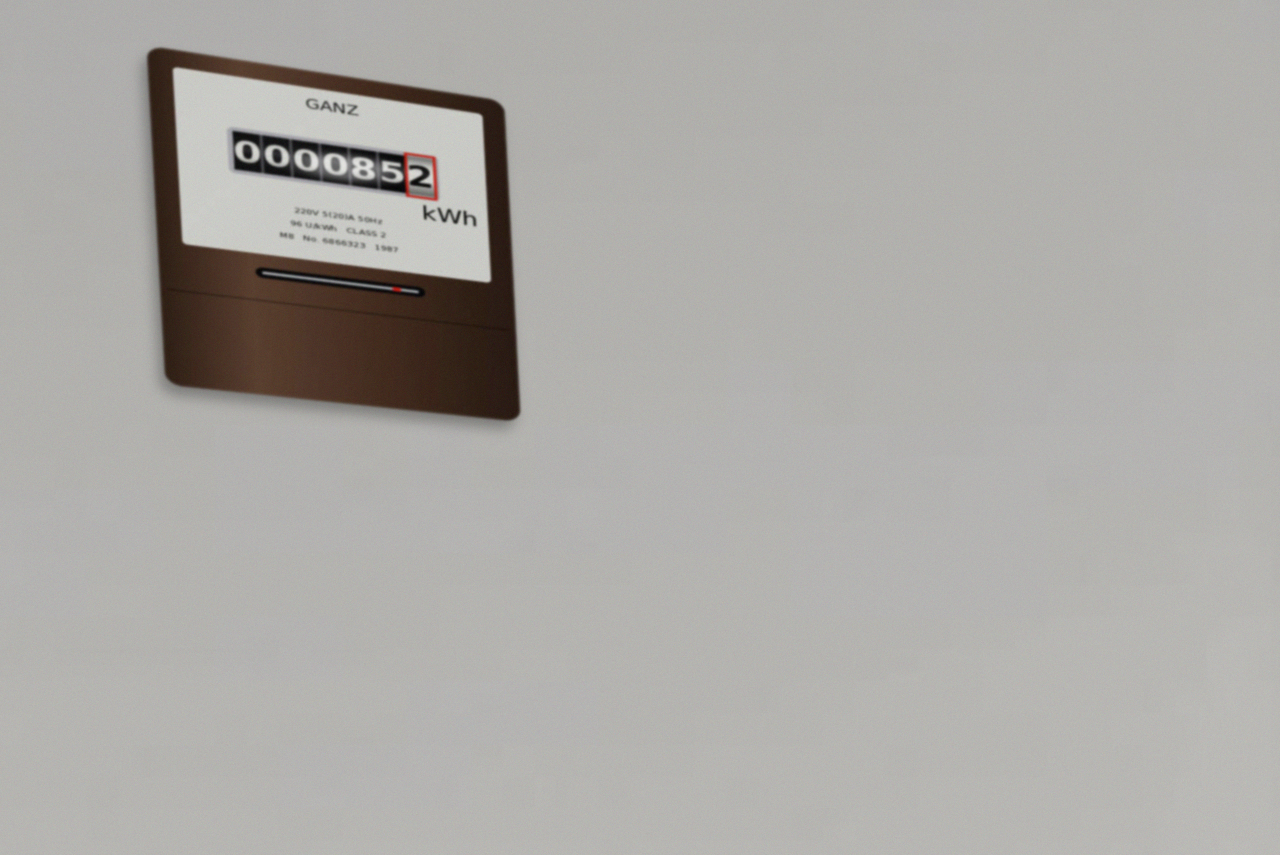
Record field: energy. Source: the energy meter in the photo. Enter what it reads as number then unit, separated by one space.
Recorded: 85.2 kWh
